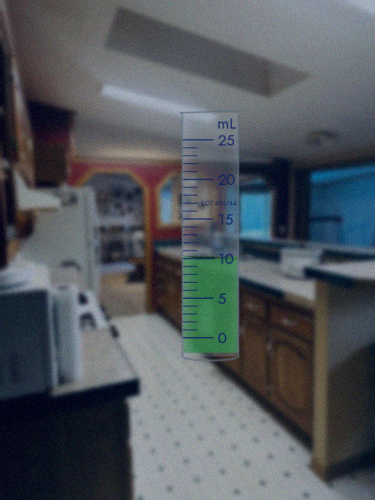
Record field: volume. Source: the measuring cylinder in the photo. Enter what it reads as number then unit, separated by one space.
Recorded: 10 mL
